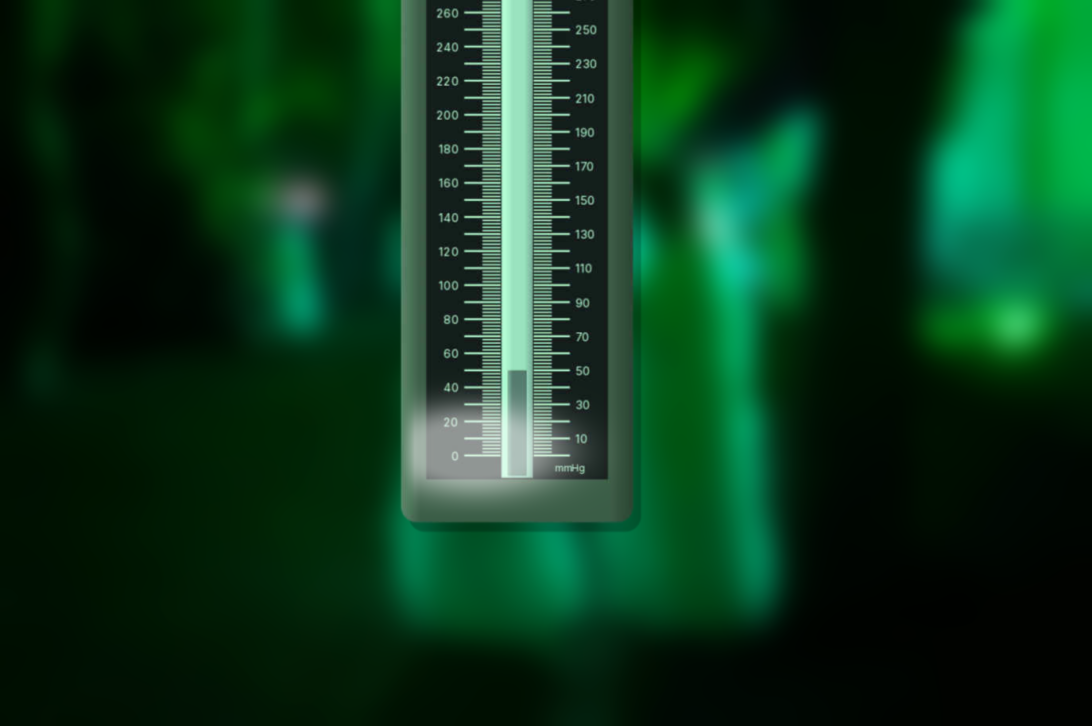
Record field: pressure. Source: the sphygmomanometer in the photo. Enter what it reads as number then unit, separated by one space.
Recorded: 50 mmHg
